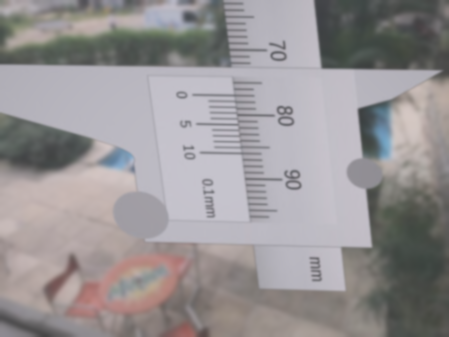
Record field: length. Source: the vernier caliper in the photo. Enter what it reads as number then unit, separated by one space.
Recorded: 77.0 mm
